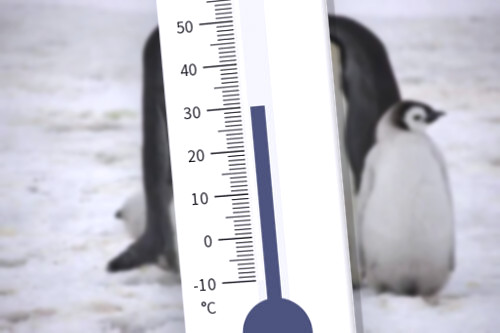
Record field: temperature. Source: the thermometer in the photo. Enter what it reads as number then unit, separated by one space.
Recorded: 30 °C
